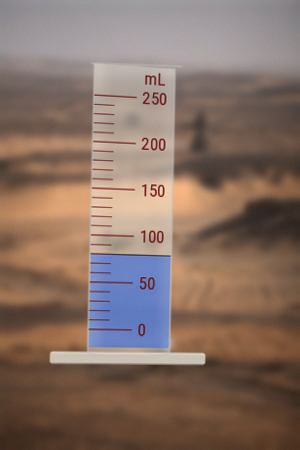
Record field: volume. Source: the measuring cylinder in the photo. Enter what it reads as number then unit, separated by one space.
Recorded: 80 mL
